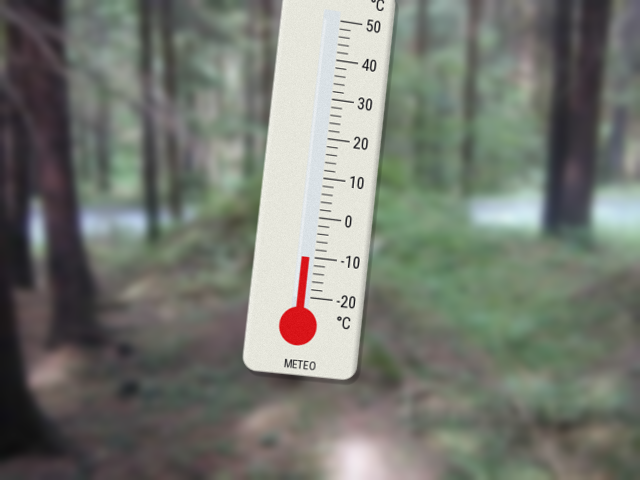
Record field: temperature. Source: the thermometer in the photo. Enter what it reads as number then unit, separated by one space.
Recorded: -10 °C
